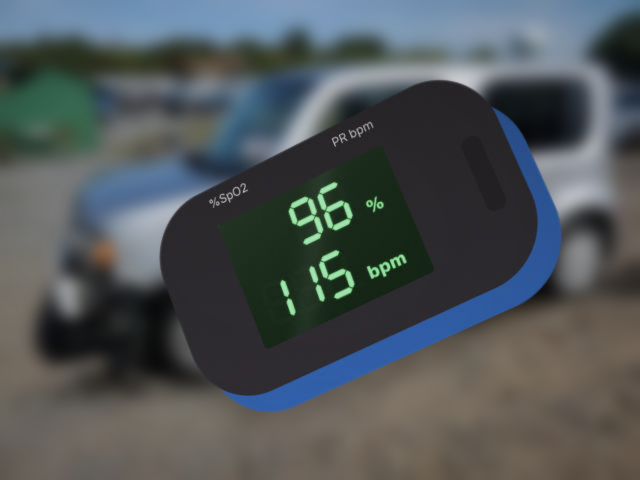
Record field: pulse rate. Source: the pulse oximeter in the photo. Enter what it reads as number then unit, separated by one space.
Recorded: 115 bpm
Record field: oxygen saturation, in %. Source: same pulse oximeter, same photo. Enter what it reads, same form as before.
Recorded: 96 %
